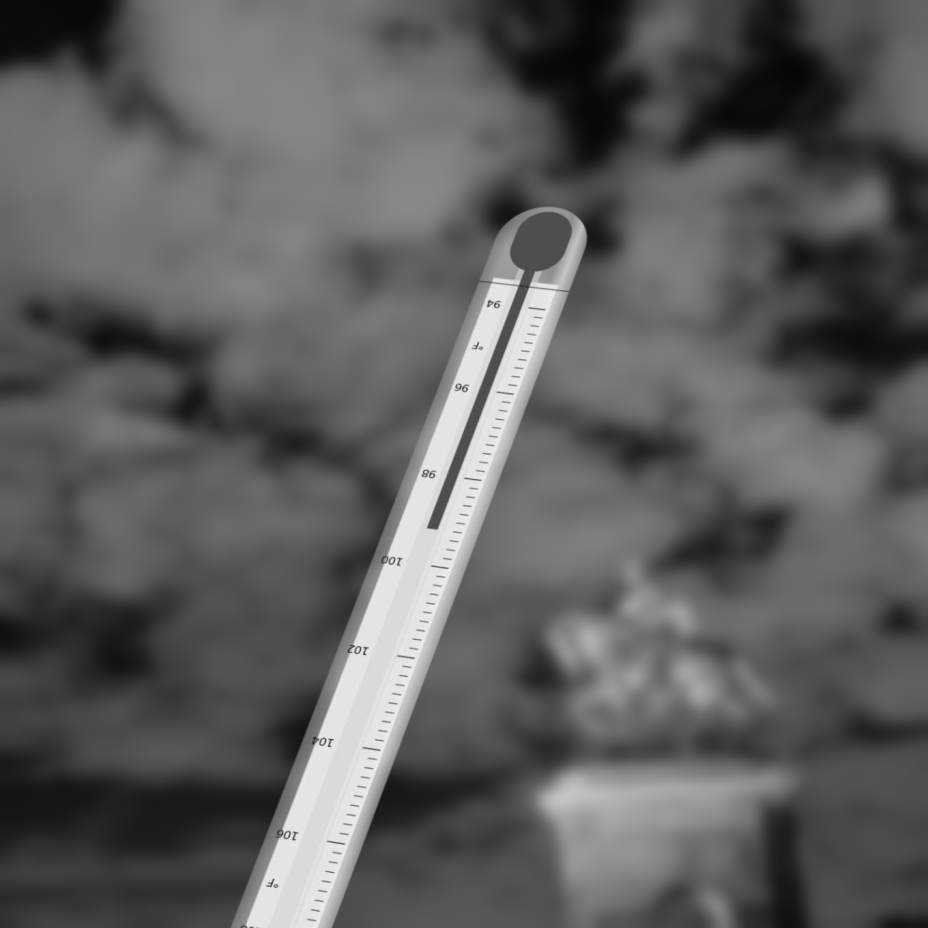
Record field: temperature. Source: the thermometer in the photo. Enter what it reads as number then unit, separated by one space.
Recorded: 99.2 °F
